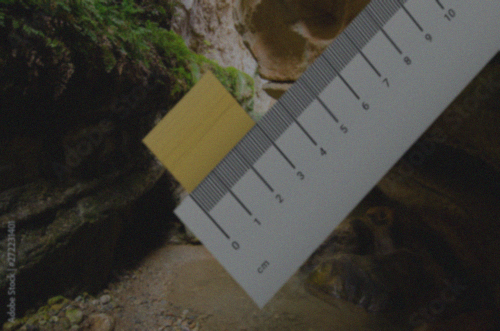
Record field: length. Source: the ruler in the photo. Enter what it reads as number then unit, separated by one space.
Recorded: 3 cm
